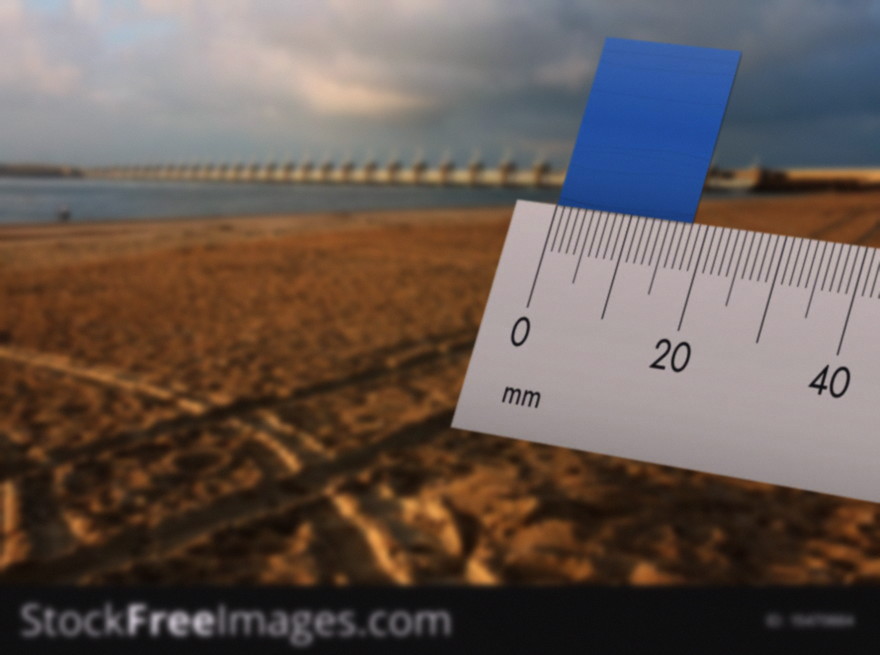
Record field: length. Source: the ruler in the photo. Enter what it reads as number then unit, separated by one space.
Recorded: 18 mm
